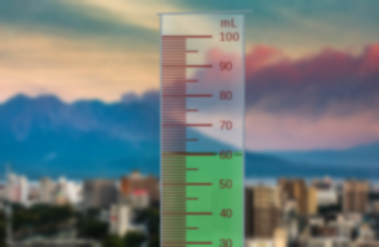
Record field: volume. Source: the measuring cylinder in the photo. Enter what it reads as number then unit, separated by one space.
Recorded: 60 mL
